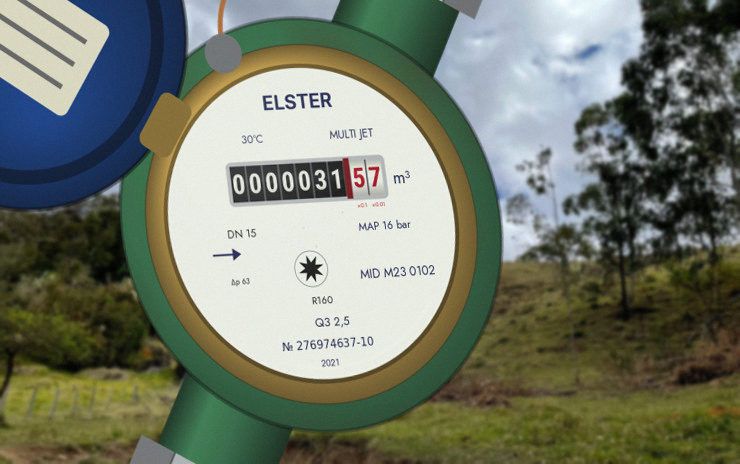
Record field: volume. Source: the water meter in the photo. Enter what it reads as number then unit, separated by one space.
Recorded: 31.57 m³
